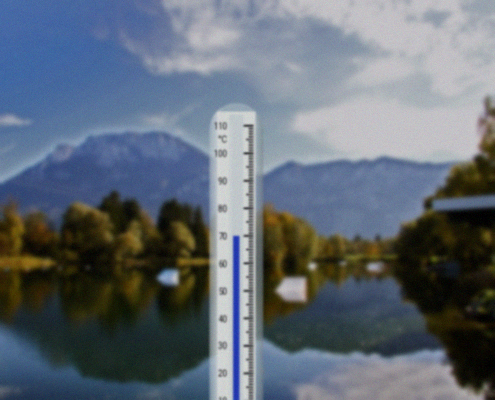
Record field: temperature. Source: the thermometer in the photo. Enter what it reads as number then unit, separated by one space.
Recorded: 70 °C
